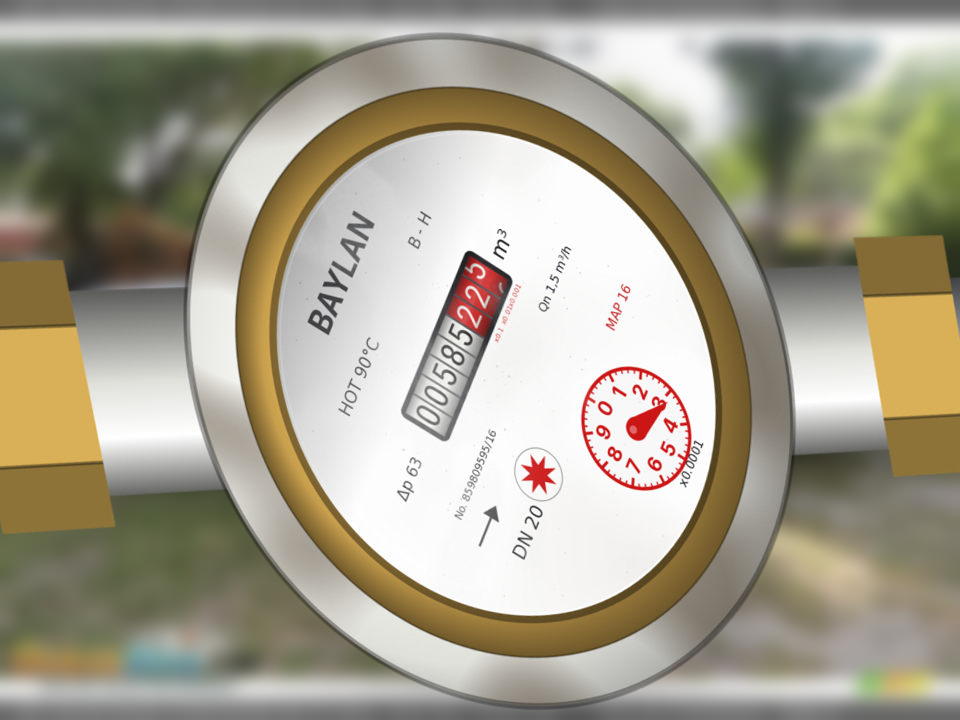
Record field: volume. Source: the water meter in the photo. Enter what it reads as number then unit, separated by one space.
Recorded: 585.2253 m³
